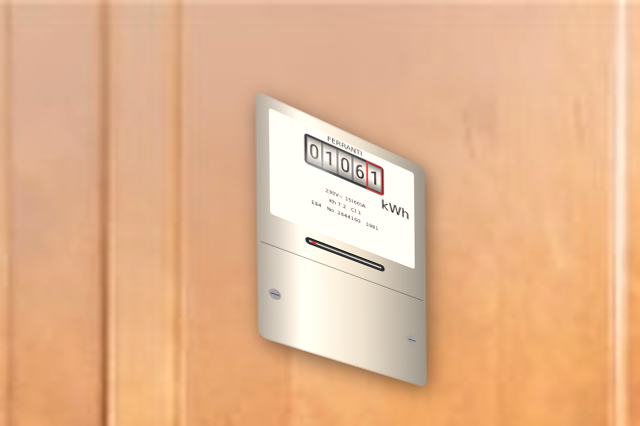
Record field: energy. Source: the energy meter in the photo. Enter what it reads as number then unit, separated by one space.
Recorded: 106.1 kWh
